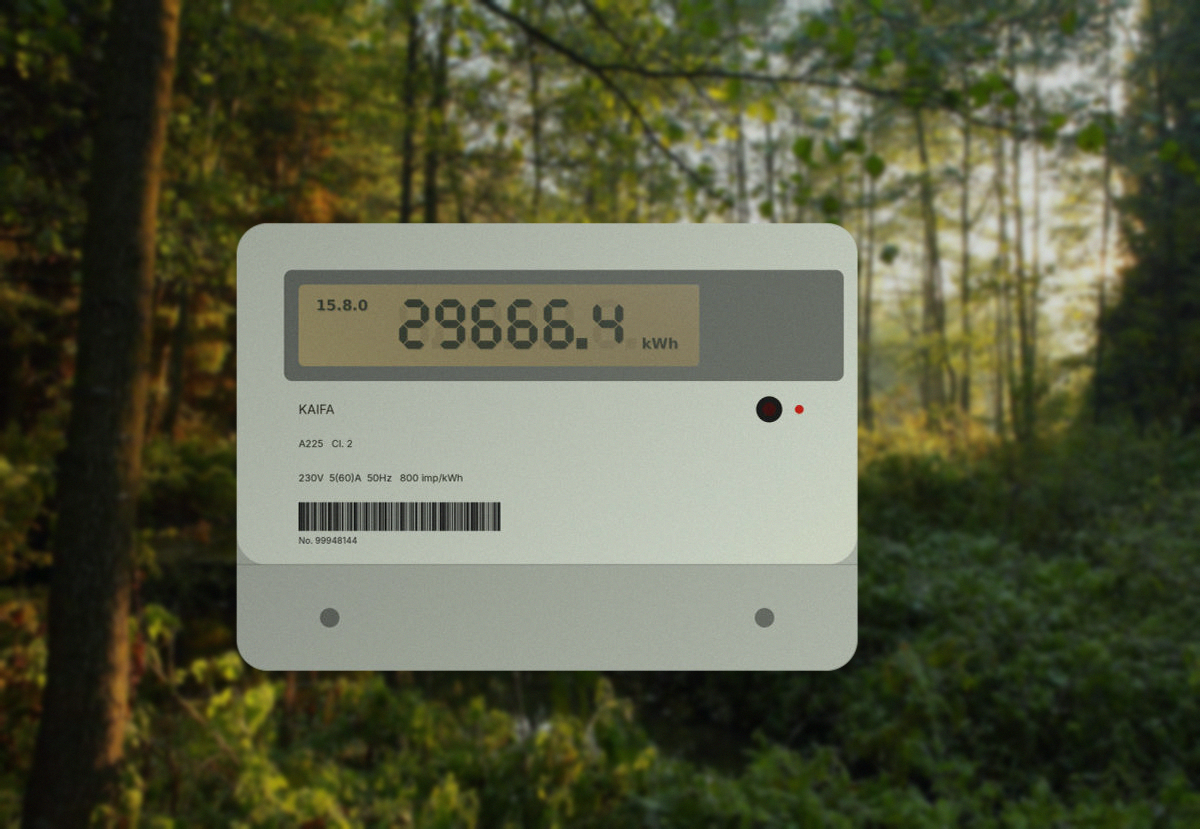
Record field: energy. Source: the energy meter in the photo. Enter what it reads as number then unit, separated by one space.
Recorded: 29666.4 kWh
